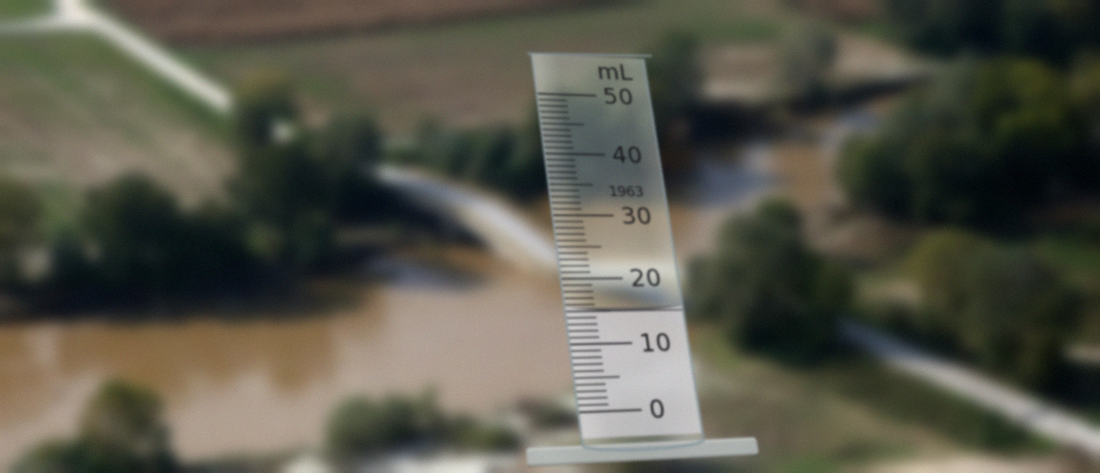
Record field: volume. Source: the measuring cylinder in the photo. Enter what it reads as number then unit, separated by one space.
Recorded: 15 mL
